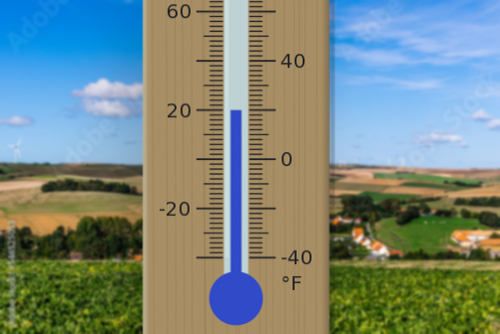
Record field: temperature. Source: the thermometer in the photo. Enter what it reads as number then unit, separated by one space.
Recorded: 20 °F
